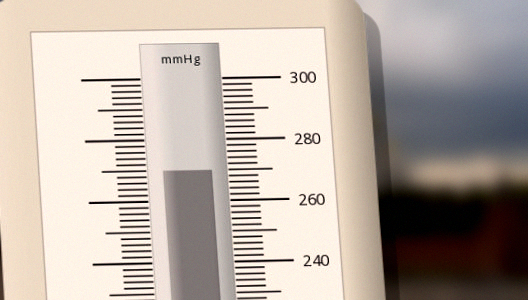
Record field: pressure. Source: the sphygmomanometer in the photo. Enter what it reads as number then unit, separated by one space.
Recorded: 270 mmHg
